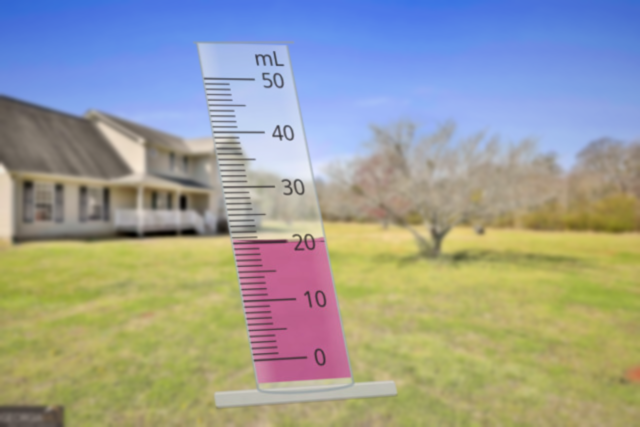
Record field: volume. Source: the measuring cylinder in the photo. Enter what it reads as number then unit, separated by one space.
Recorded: 20 mL
